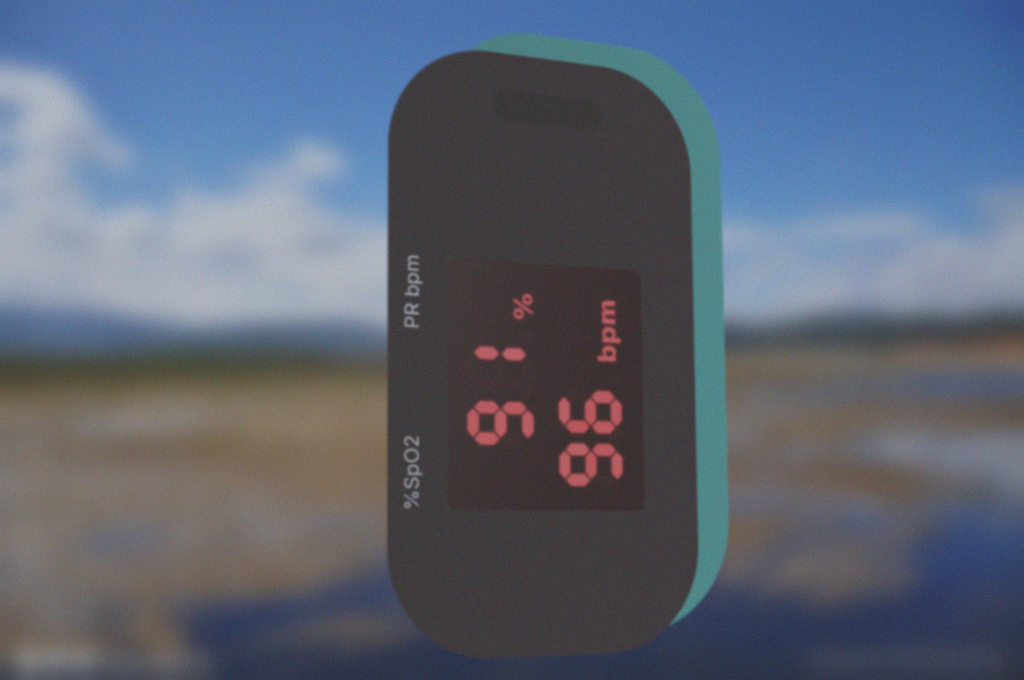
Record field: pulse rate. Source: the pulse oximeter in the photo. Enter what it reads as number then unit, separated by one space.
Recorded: 96 bpm
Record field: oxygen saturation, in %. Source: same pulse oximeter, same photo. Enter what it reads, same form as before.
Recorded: 91 %
